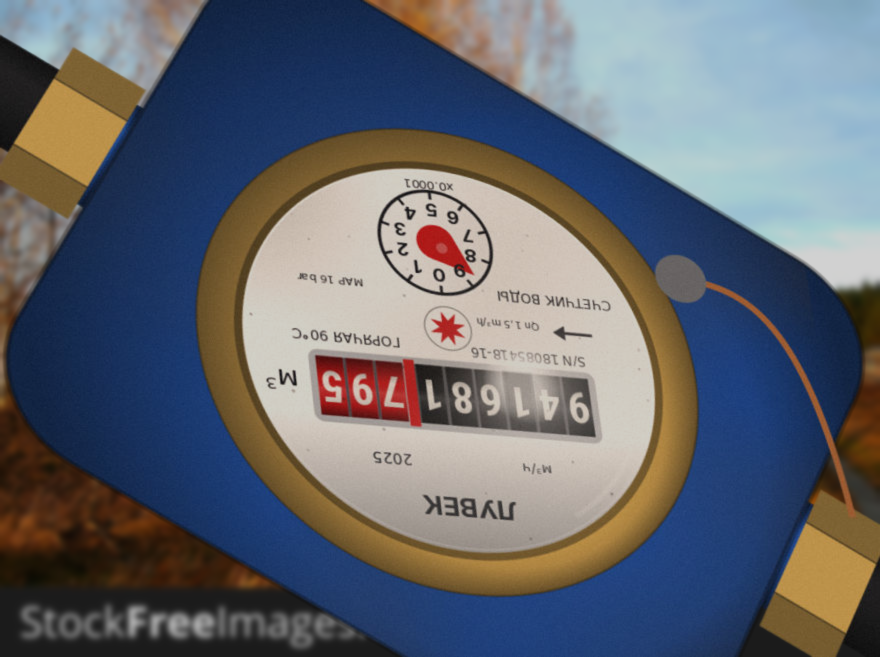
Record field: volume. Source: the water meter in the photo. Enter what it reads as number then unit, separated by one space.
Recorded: 941681.7958 m³
